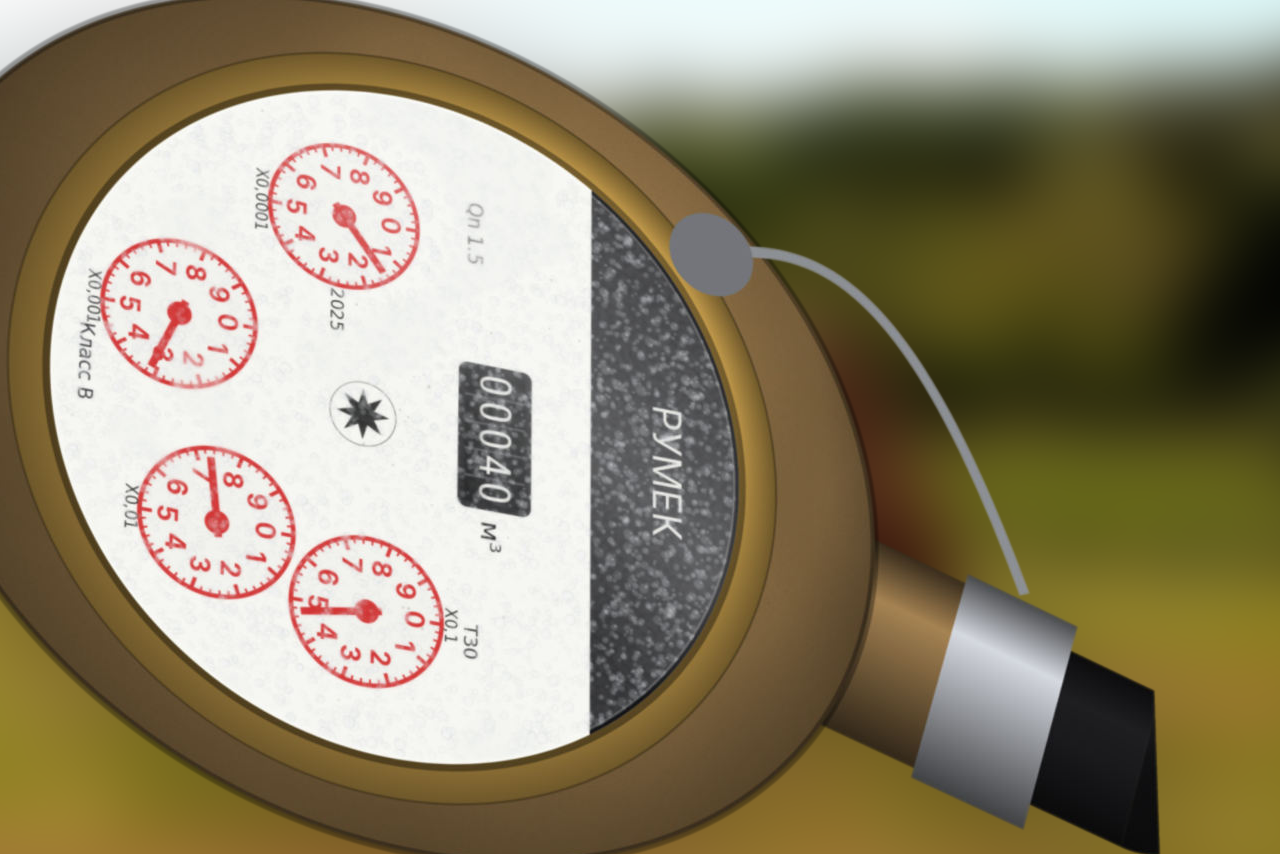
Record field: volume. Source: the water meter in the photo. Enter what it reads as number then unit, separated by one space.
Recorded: 40.4731 m³
